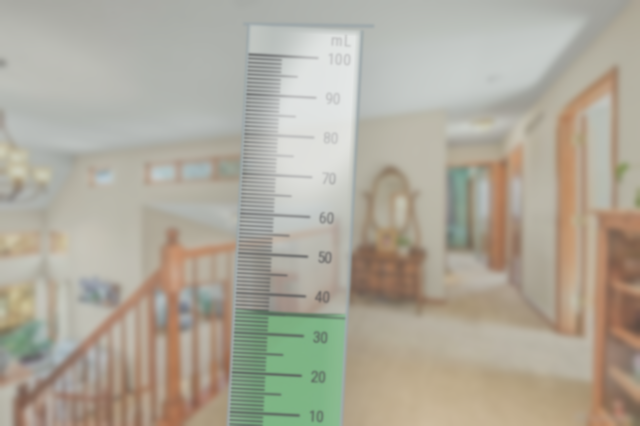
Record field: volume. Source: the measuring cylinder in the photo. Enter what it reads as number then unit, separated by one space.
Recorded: 35 mL
